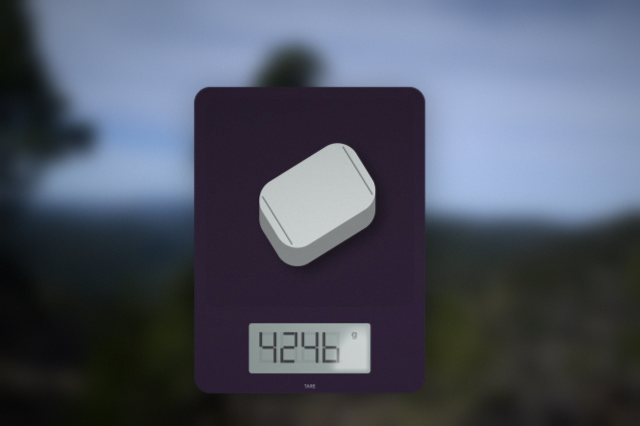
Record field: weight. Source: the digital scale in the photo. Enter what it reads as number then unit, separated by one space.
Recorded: 4246 g
